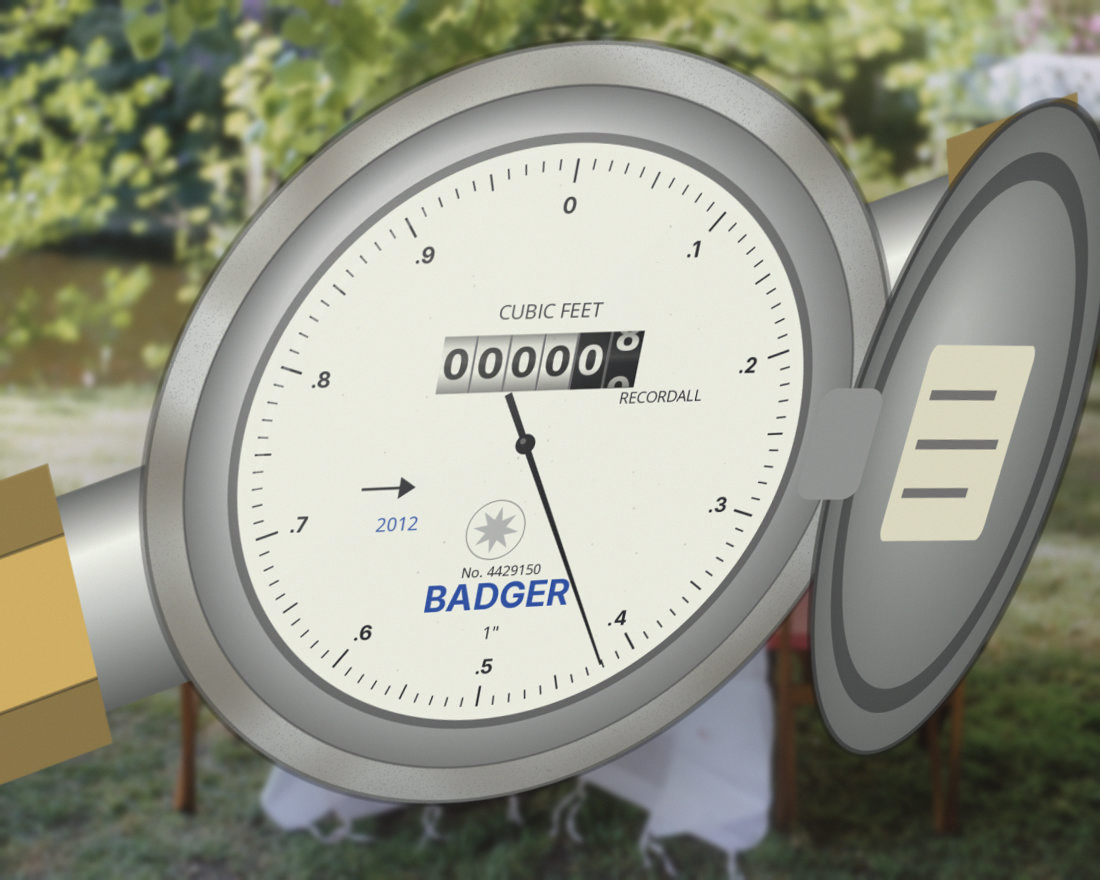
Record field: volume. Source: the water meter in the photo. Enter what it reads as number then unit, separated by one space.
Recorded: 8.42 ft³
